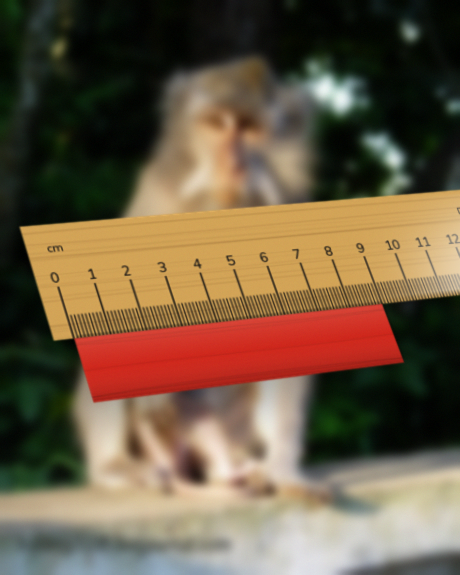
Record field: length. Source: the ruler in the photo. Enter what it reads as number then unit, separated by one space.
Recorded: 9 cm
